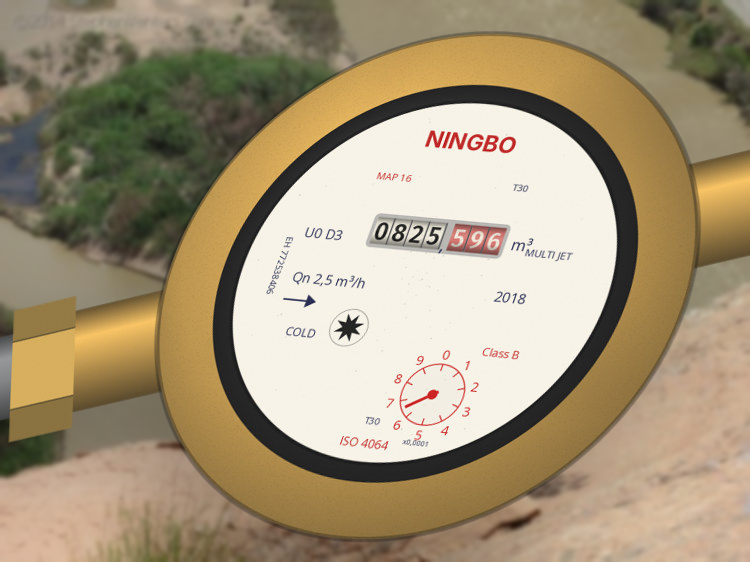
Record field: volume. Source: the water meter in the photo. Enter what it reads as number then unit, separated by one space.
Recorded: 825.5966 m³
